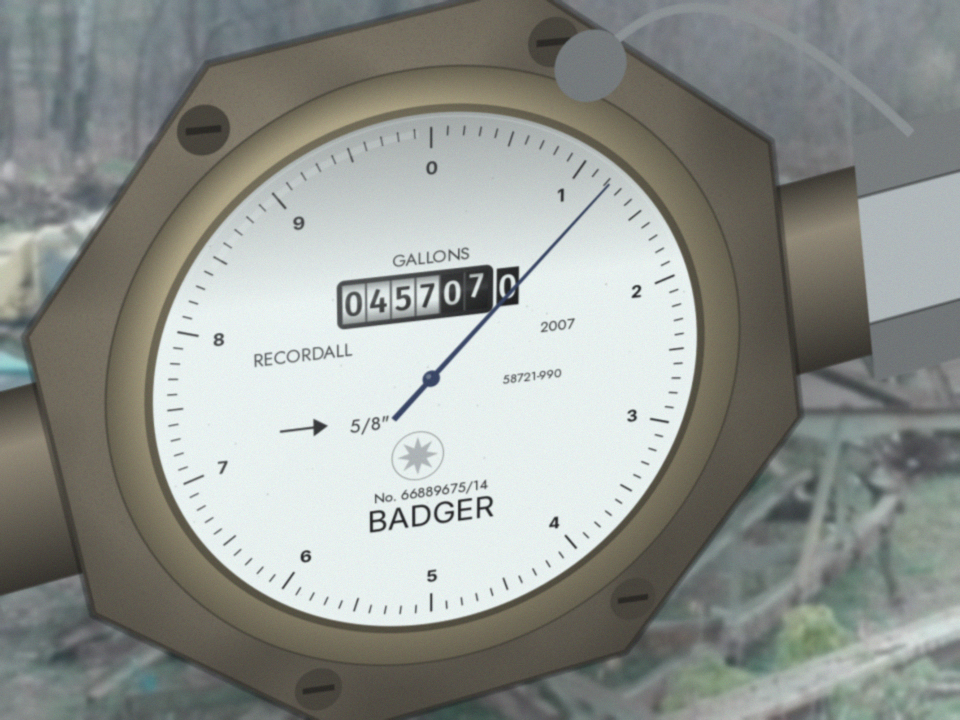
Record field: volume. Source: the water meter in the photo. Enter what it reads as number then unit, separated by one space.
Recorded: 457071.2 gal
